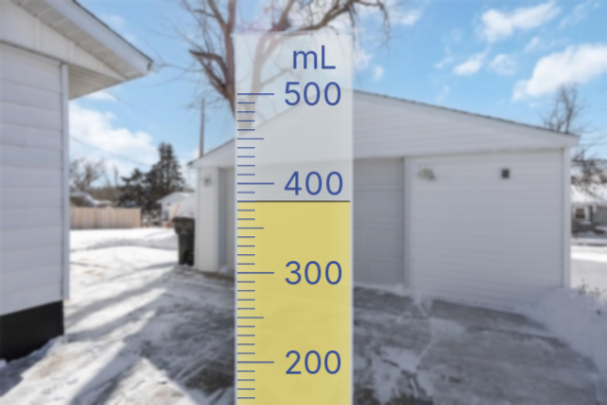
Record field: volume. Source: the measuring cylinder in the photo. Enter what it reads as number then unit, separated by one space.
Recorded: 380 mL
